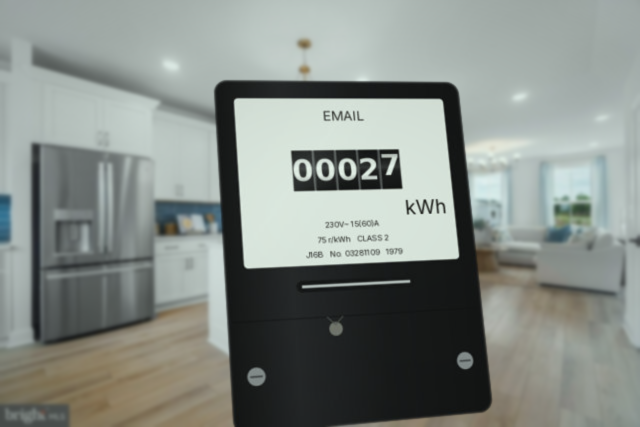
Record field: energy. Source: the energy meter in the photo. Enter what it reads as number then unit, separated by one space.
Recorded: 27 kWh
